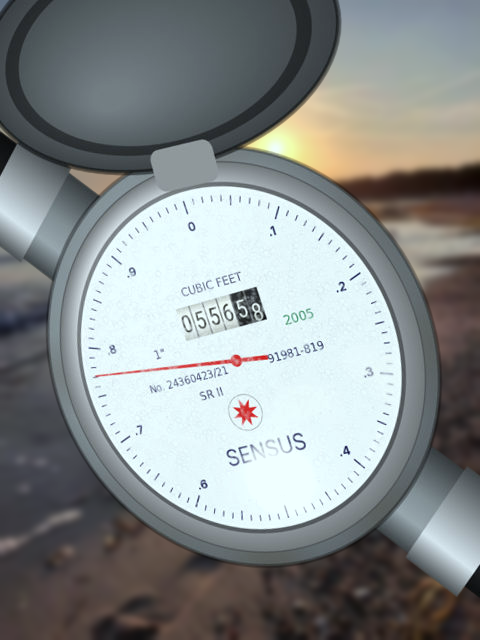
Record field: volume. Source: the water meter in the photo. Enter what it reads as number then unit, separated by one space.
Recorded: 55657.77 ft³
